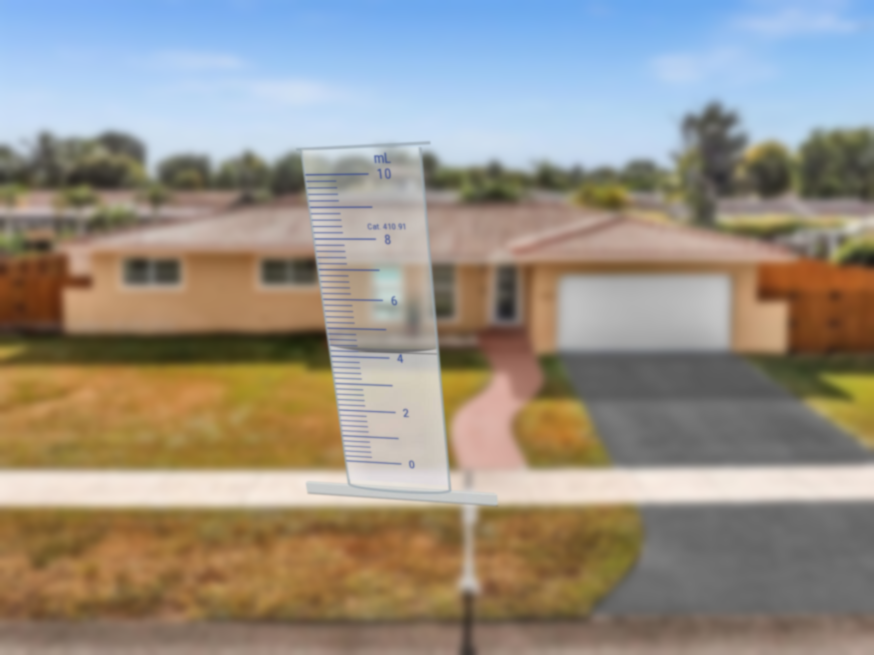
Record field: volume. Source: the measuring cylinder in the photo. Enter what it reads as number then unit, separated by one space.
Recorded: 4.2 mL
